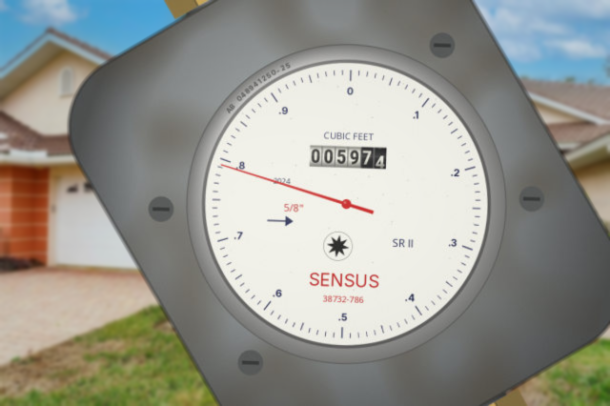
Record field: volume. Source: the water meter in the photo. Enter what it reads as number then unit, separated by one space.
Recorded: 5973.79 ft³
